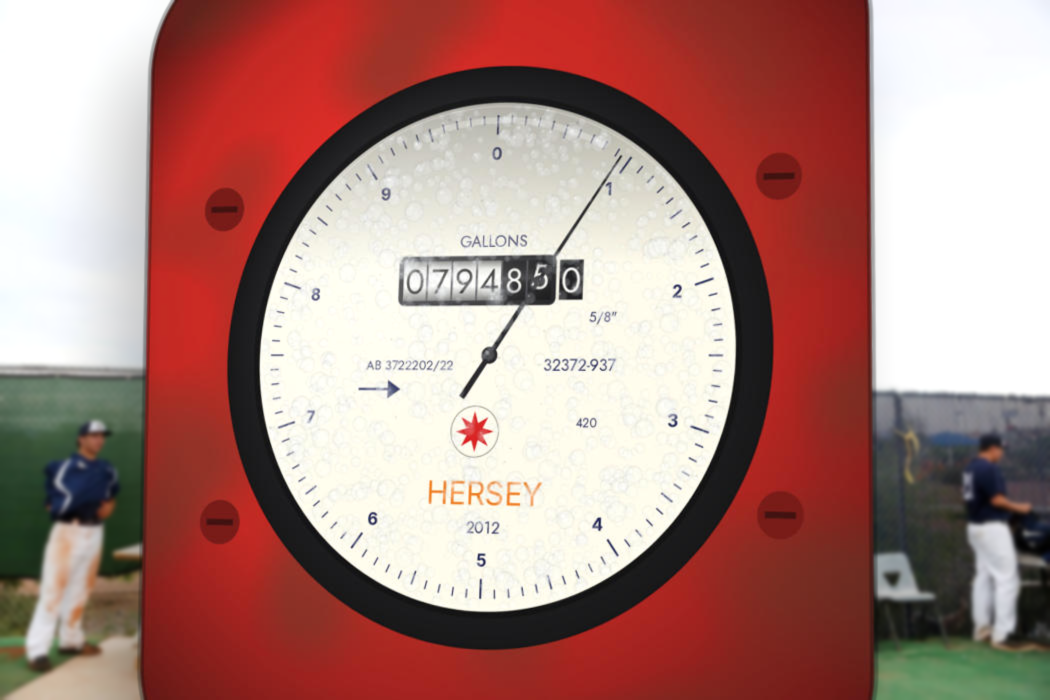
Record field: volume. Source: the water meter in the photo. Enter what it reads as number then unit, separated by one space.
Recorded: 794850.9 gal
